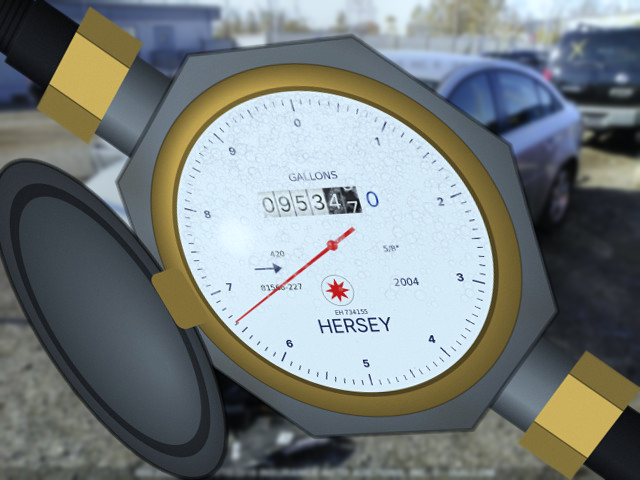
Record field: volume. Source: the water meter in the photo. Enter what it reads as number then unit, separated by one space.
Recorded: 953466.6 gal
